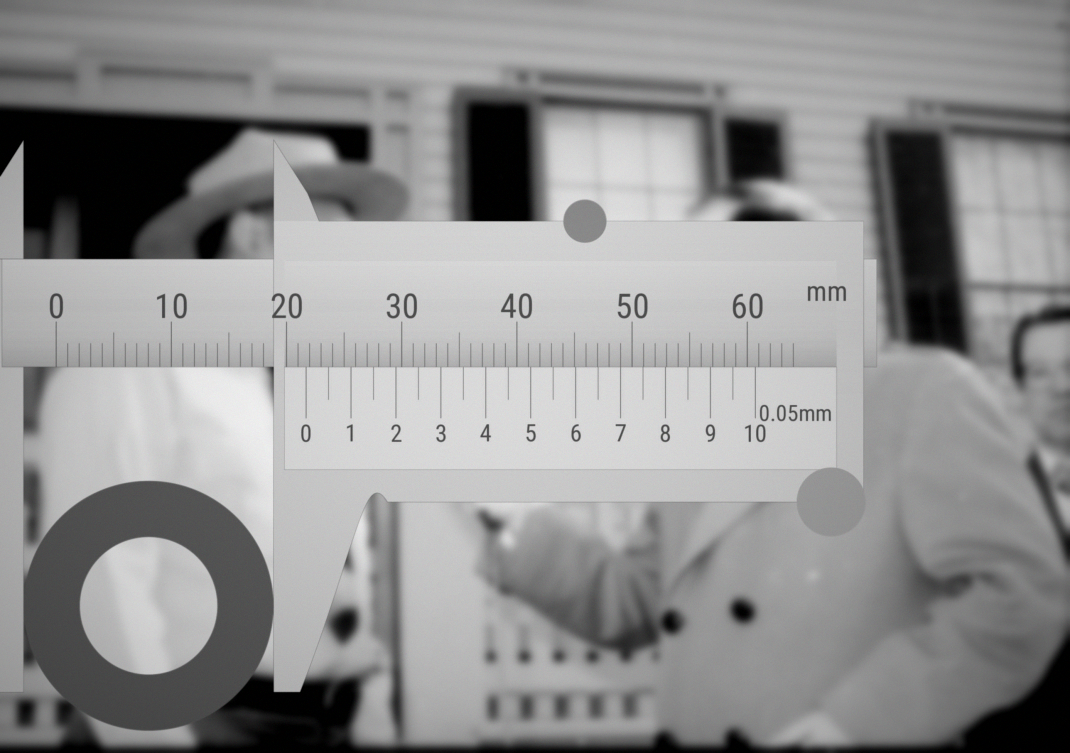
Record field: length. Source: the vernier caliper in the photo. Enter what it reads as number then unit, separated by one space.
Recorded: 21.7 mm
